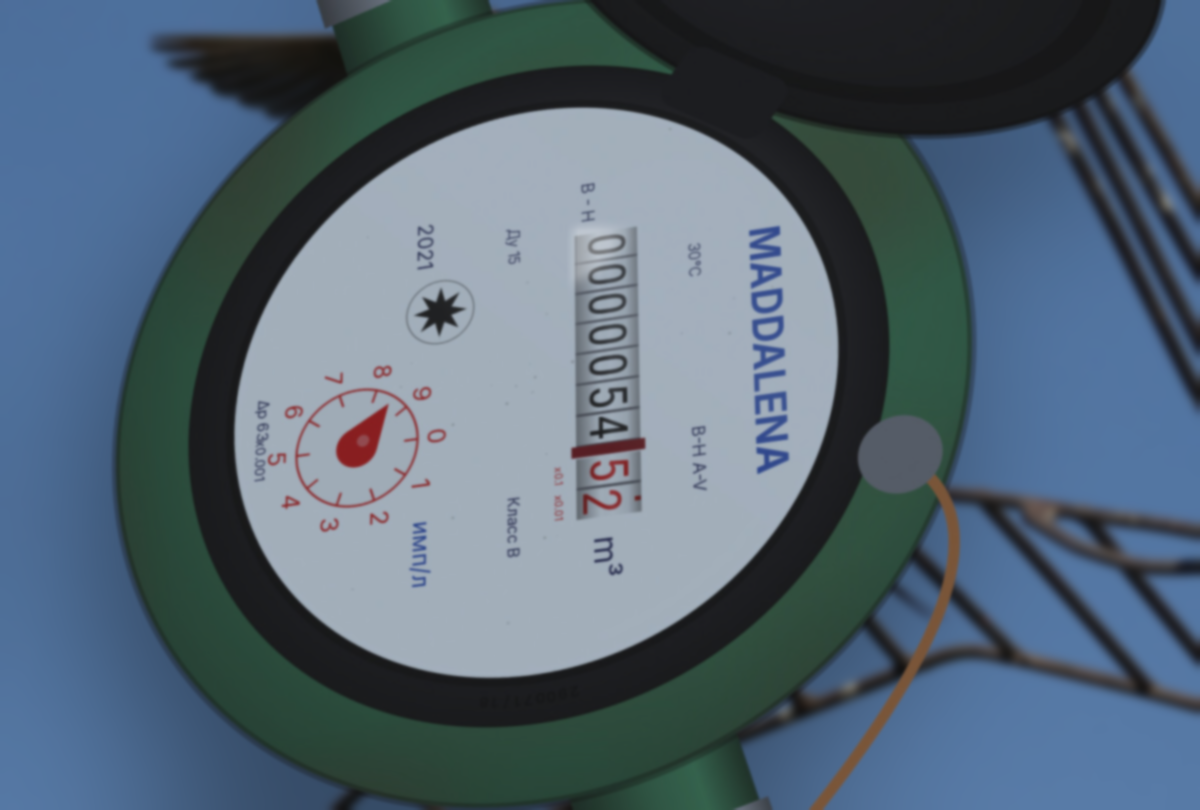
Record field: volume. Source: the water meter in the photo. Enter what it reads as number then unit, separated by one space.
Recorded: 54.518 m³
